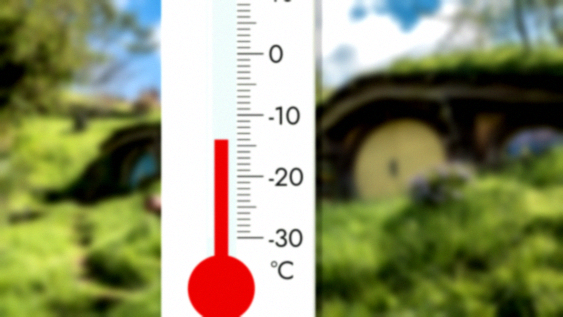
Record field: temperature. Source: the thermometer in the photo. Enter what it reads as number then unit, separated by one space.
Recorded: -14 °C
